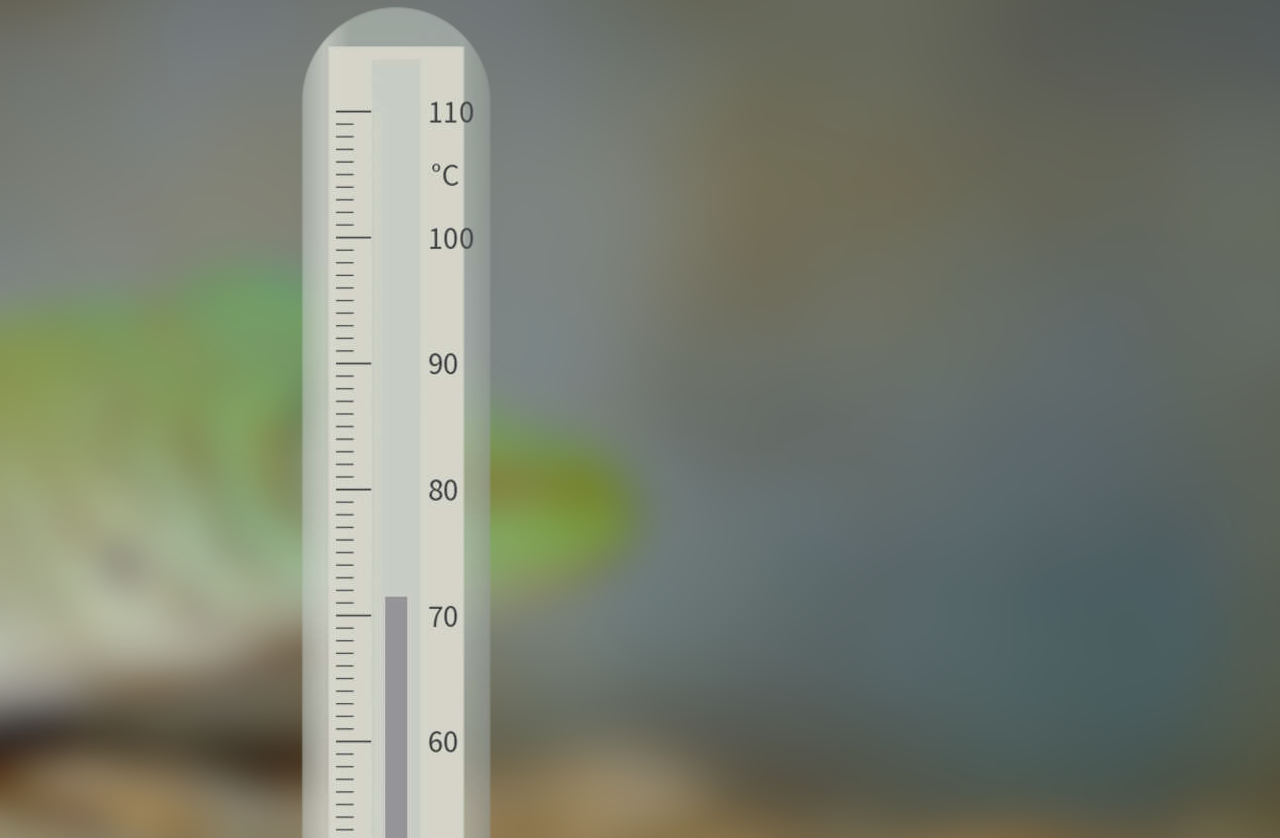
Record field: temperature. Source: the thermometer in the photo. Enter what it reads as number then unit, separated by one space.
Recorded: 71.5 °C
